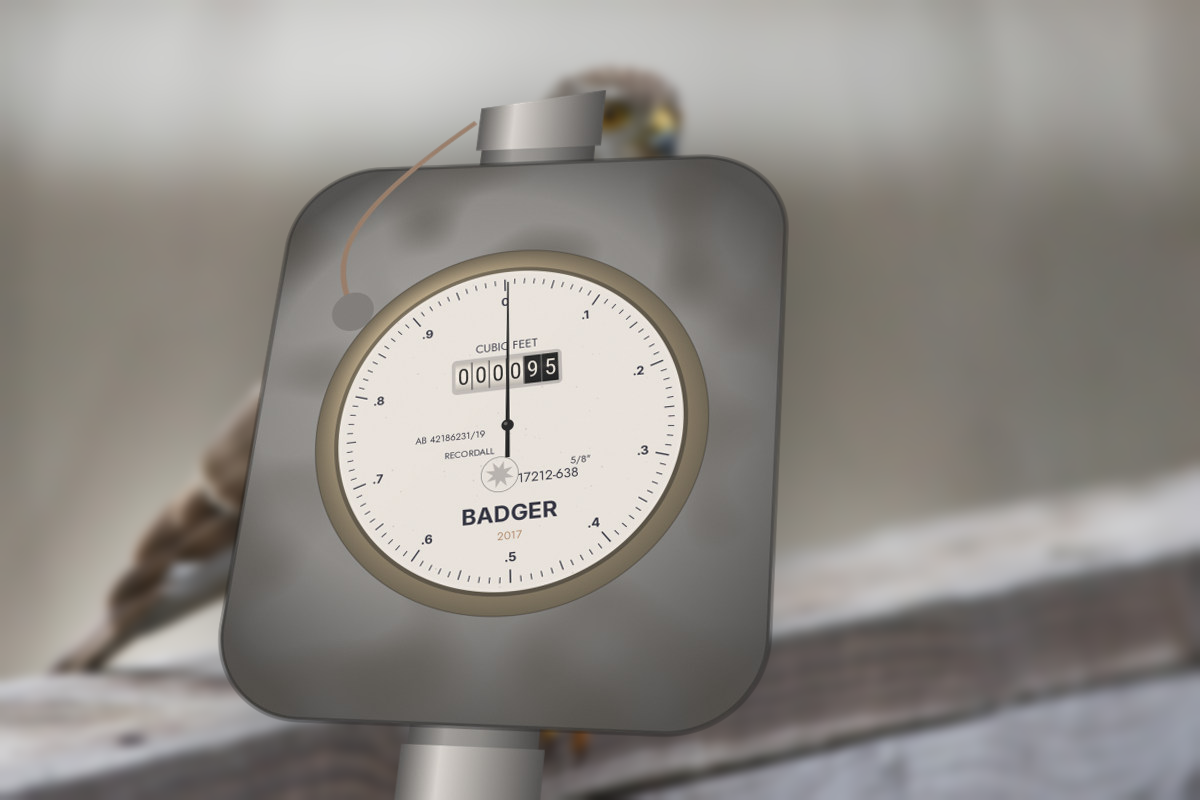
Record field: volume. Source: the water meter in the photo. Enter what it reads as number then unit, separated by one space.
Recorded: 95.00 ft³
